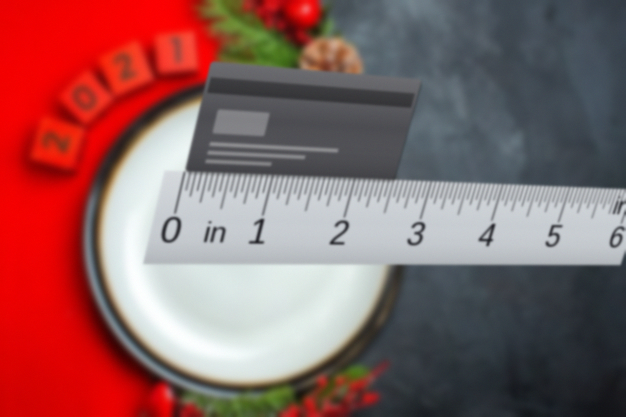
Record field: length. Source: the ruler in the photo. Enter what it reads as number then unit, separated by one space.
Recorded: 2.5 in
